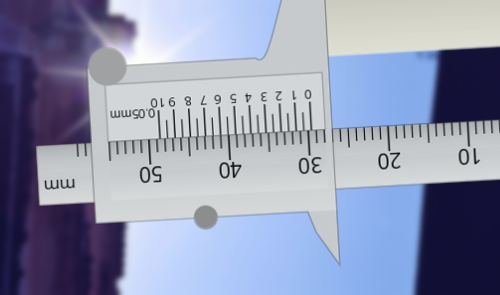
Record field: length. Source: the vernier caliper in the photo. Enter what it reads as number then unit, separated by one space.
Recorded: 29.6 mm
